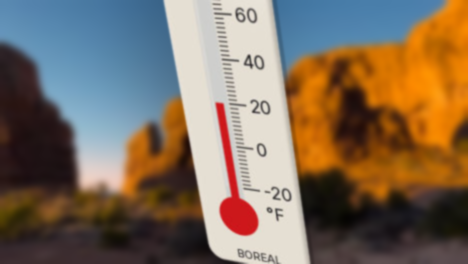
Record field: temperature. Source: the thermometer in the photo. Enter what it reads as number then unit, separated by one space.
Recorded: 20 °F
